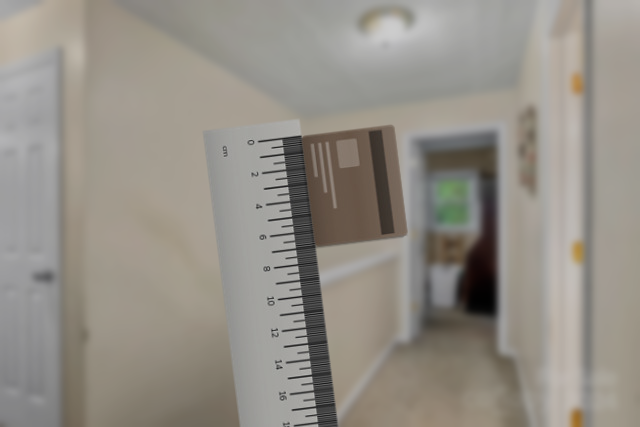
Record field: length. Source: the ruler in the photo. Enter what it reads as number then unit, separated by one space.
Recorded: 7 cm
